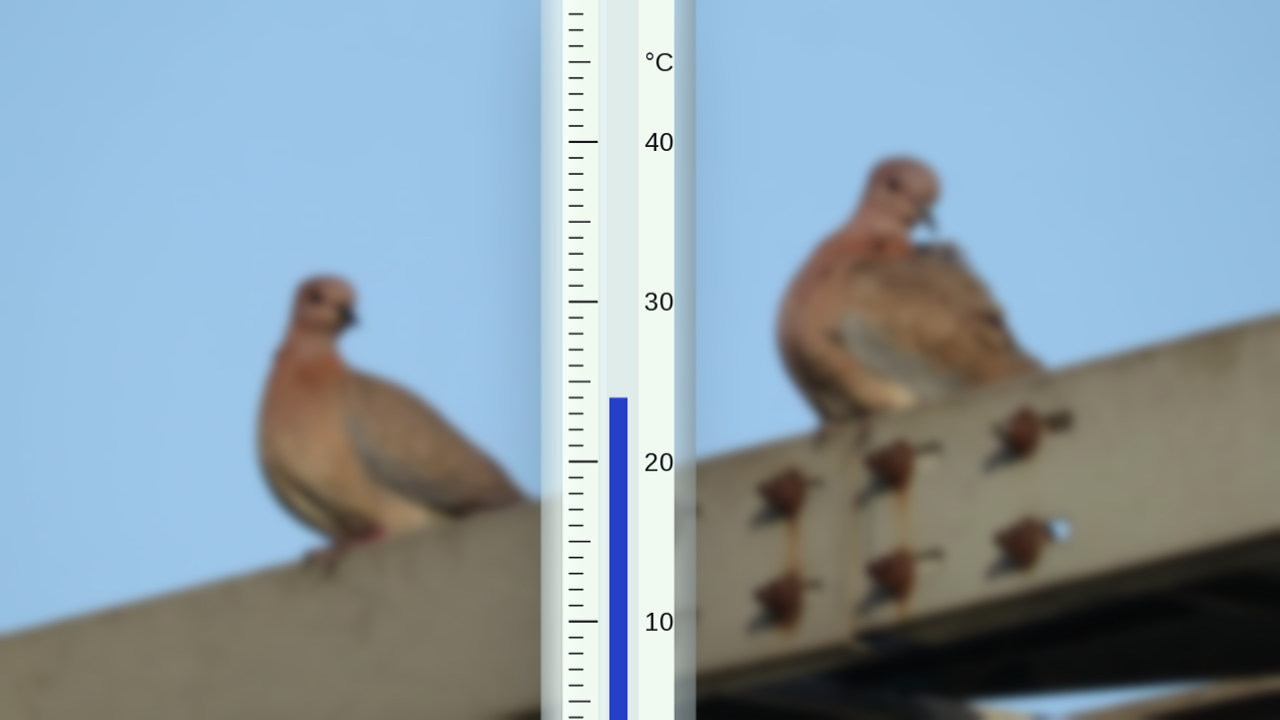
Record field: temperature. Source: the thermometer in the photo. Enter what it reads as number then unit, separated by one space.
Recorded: 24 °C
